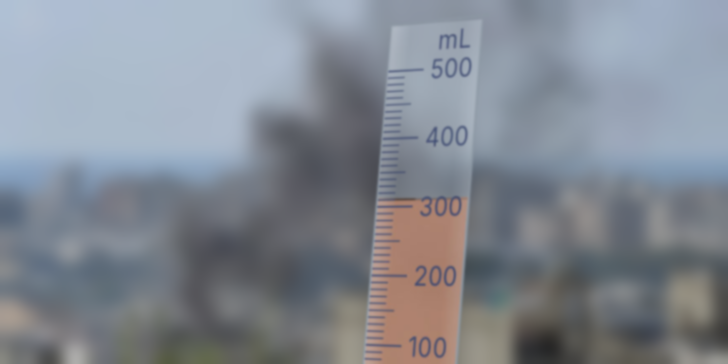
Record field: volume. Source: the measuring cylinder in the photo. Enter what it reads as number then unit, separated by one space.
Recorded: 310 mL
